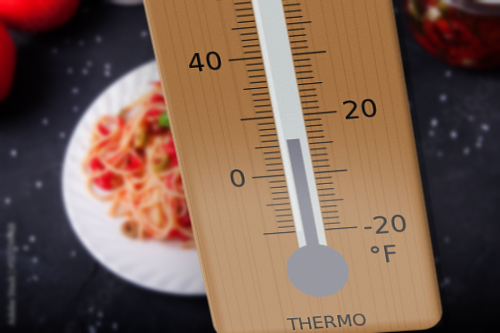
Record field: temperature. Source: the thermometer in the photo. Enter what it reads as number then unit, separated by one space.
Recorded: 12 °F
